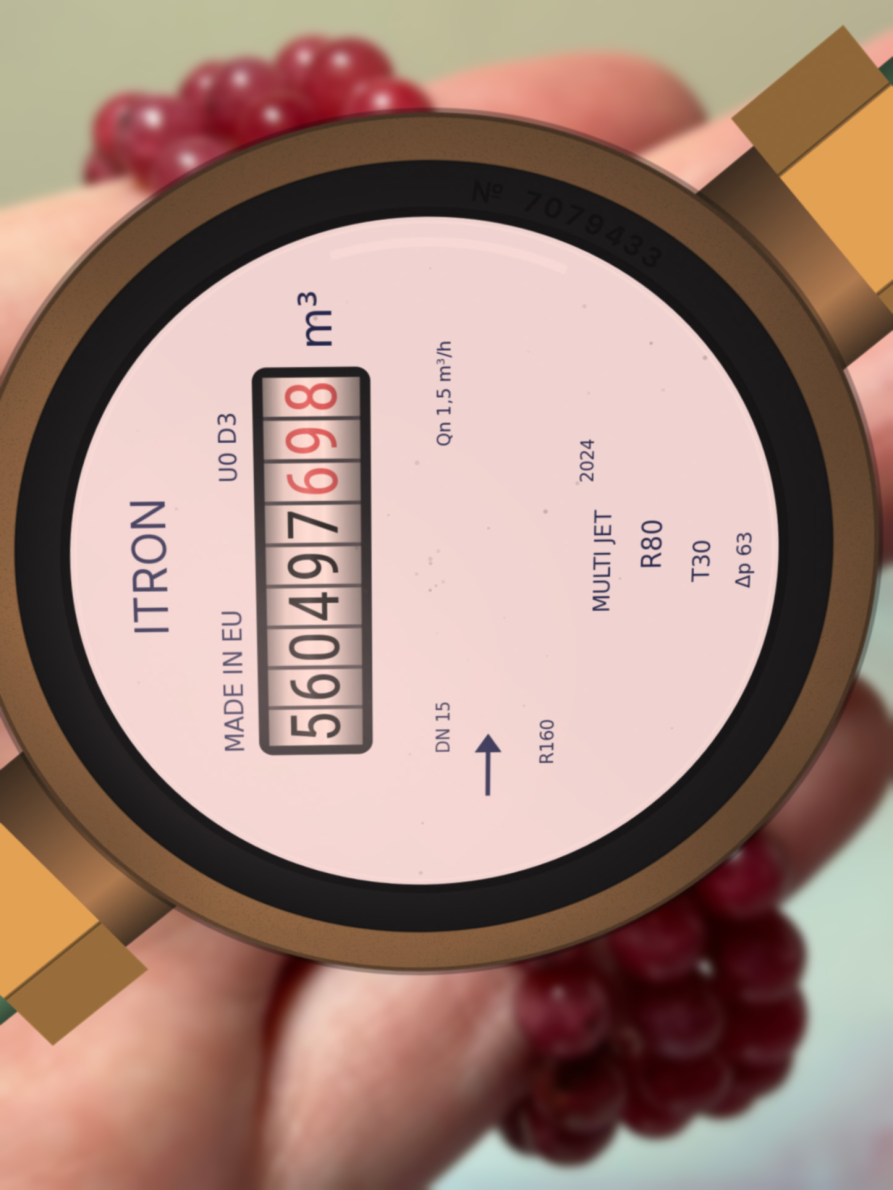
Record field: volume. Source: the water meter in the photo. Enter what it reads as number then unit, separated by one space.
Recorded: 560497.698 m³
